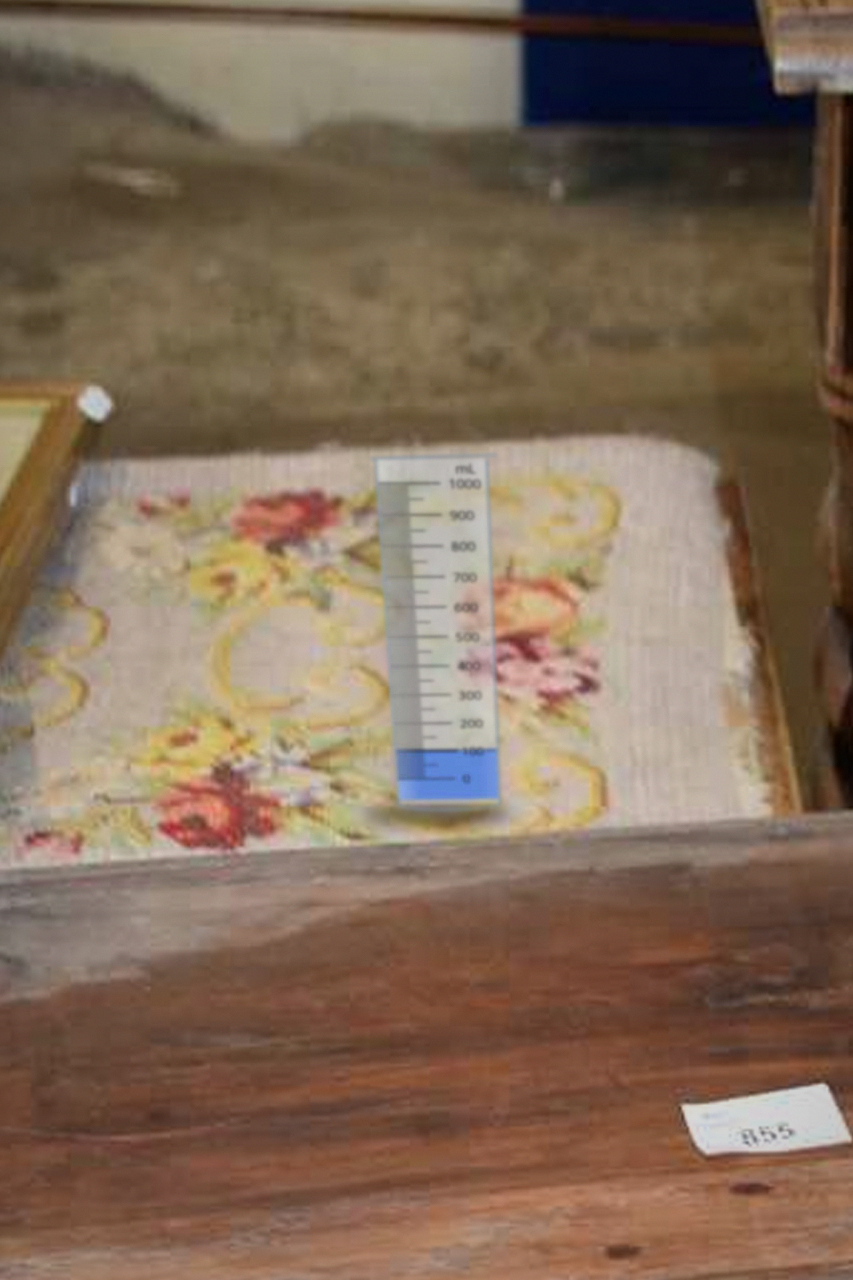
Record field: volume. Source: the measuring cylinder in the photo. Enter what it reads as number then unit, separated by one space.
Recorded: 100 mL
